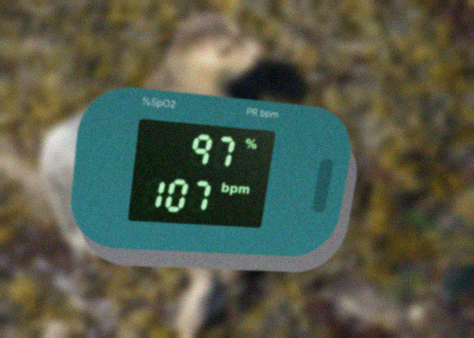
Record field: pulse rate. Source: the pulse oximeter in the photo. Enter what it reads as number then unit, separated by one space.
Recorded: 107 bpm
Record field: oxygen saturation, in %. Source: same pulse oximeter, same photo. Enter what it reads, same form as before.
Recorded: 97 %
